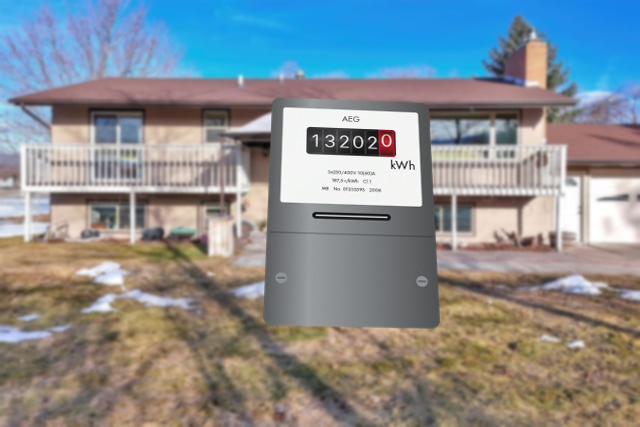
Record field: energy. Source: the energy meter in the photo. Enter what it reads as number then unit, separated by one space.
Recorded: 13202.0 kWh
